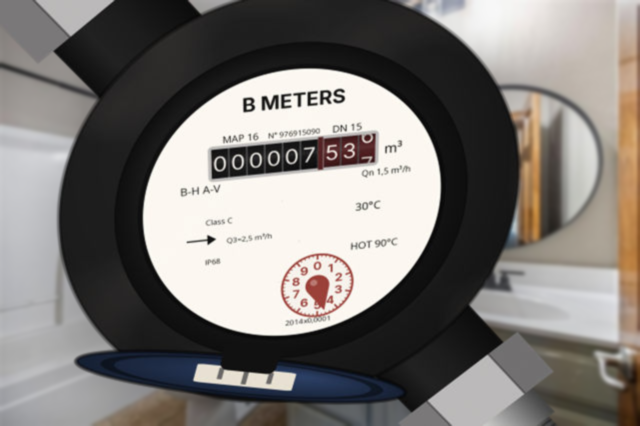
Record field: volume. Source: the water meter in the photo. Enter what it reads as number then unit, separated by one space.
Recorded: 7.5364 m³
